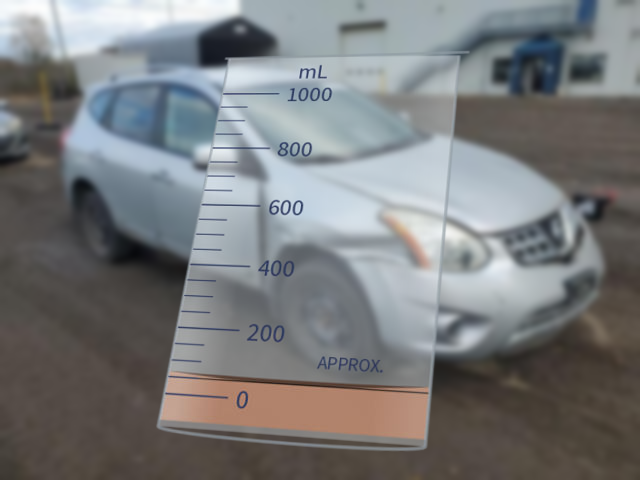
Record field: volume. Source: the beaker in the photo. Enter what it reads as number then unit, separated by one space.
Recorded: 50 mL
